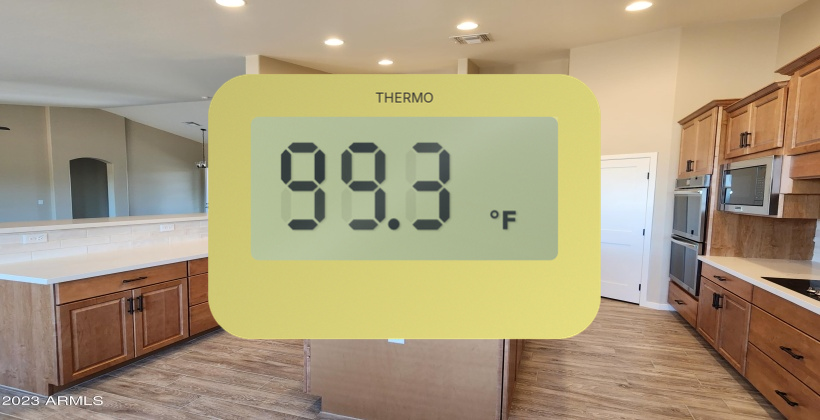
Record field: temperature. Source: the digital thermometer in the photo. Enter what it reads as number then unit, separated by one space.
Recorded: 99.3 °F
